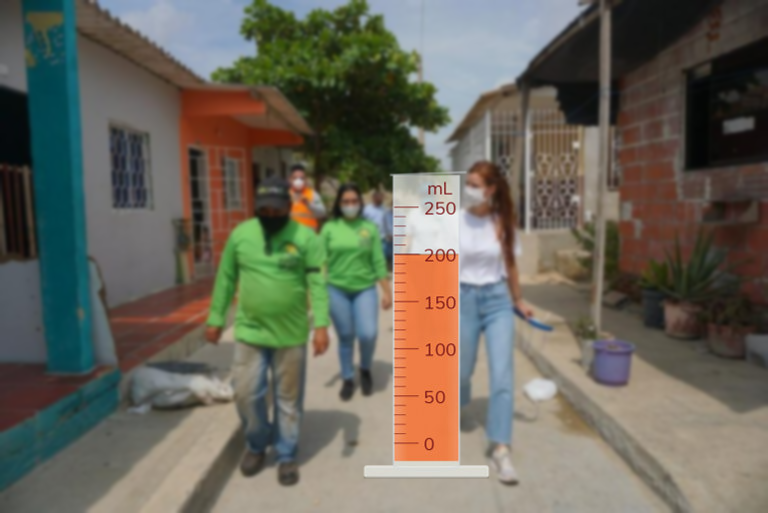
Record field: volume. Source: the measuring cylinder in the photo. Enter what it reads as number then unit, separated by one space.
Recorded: 200 mL
